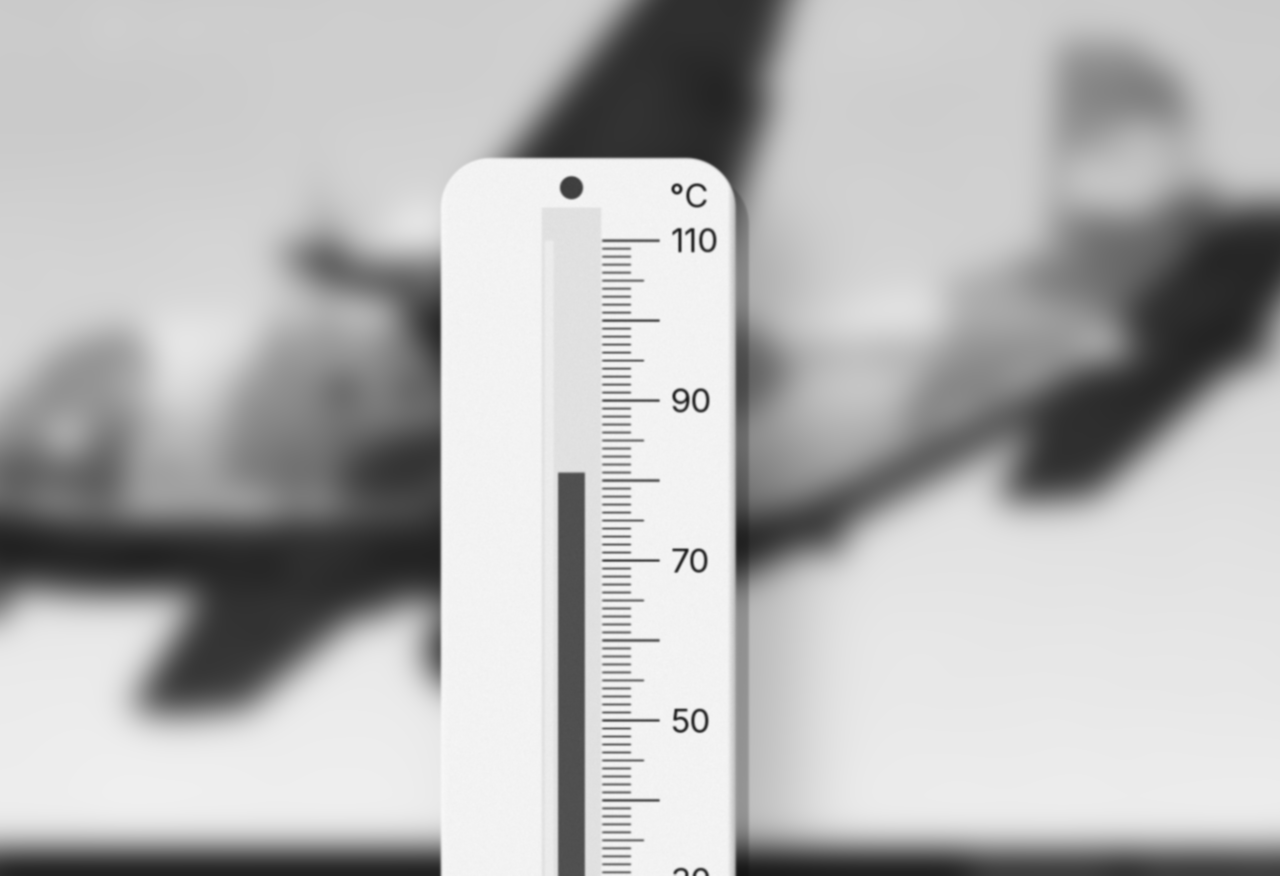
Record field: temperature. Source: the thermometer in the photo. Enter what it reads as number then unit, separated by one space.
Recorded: 81 °C
